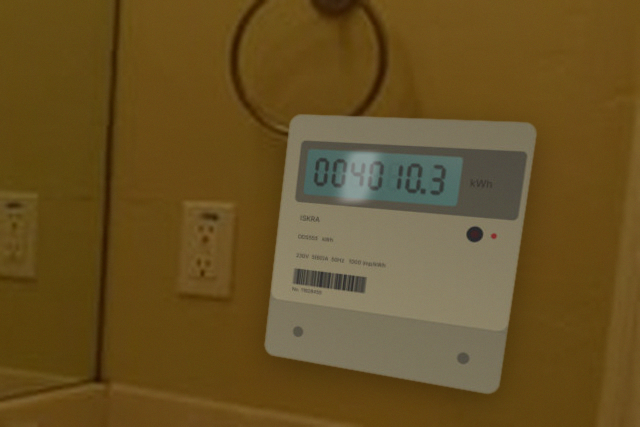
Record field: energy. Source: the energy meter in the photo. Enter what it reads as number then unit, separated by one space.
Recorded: 4010.3 kWh
